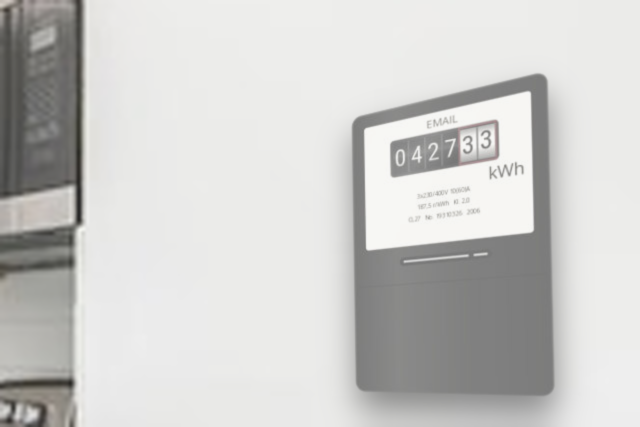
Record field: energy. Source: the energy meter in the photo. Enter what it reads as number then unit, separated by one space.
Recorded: 427.33 kWh
